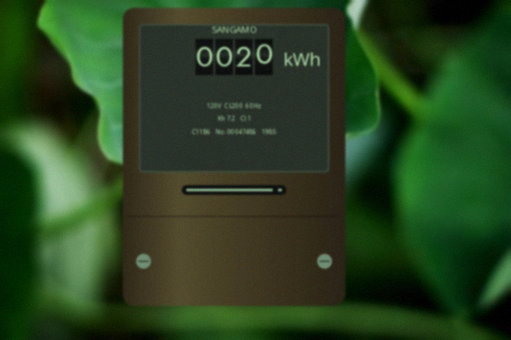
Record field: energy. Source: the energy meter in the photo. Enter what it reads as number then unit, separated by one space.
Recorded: 20 kWh
